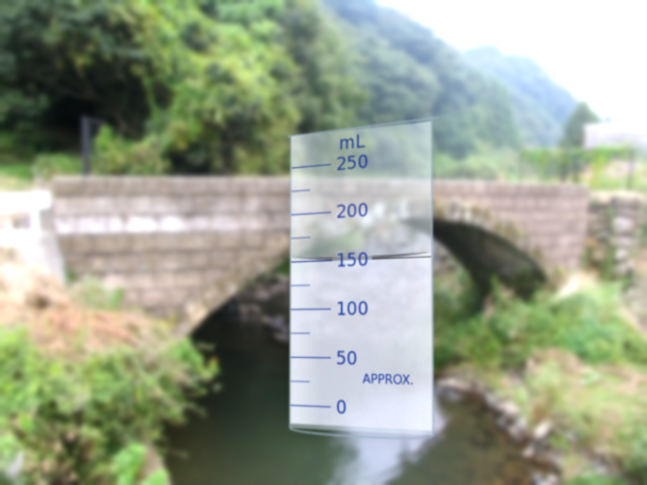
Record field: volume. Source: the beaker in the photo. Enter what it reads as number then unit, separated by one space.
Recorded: 150 mL
